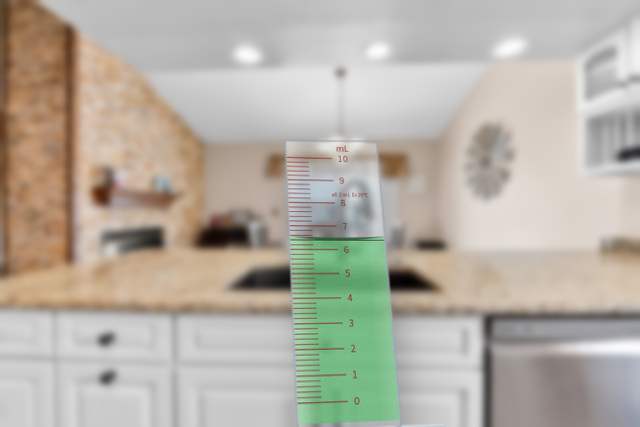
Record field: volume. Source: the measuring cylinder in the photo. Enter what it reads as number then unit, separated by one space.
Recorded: 6.4 mL
